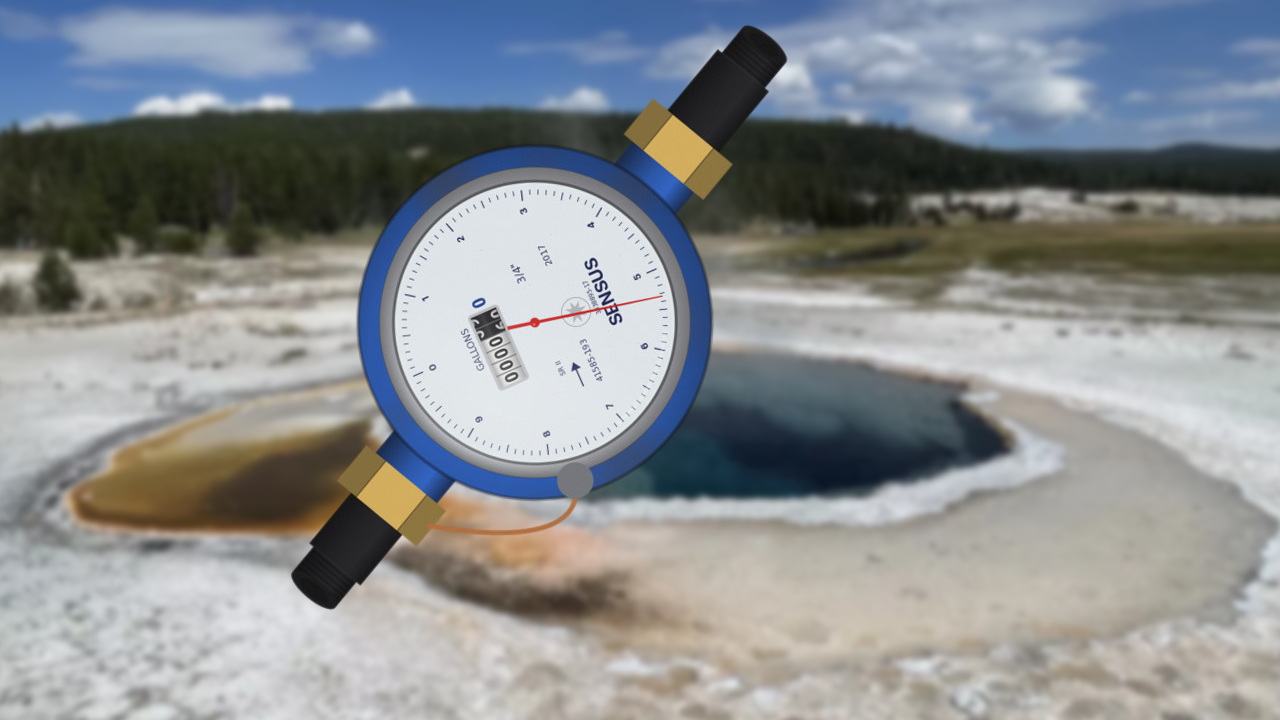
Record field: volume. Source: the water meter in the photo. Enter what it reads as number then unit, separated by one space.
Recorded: 595.3 gal
